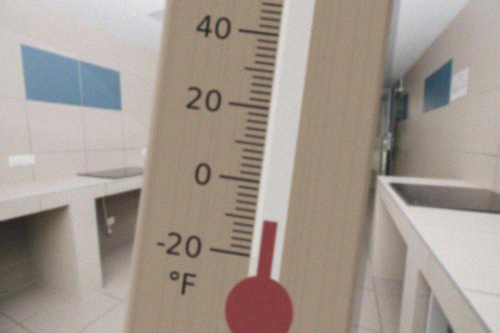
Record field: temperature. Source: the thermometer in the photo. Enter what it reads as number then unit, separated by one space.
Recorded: -10 °F
